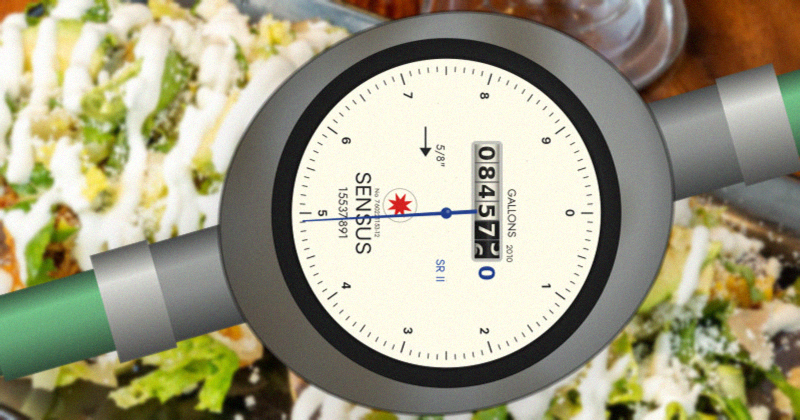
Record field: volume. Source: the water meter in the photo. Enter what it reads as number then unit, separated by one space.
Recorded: 845754.9 gal
